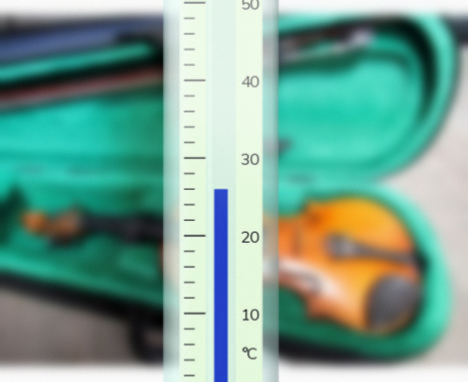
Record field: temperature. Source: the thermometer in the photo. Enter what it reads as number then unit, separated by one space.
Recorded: 26 °C
